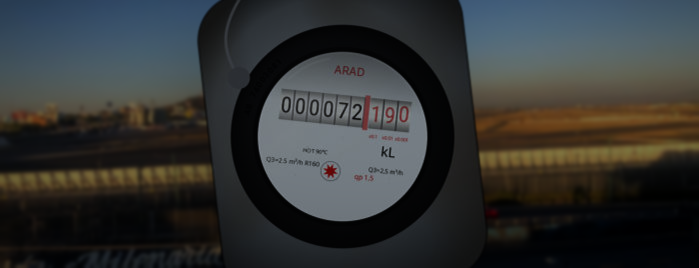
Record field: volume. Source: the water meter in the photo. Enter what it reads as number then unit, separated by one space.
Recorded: 72.190 kL
